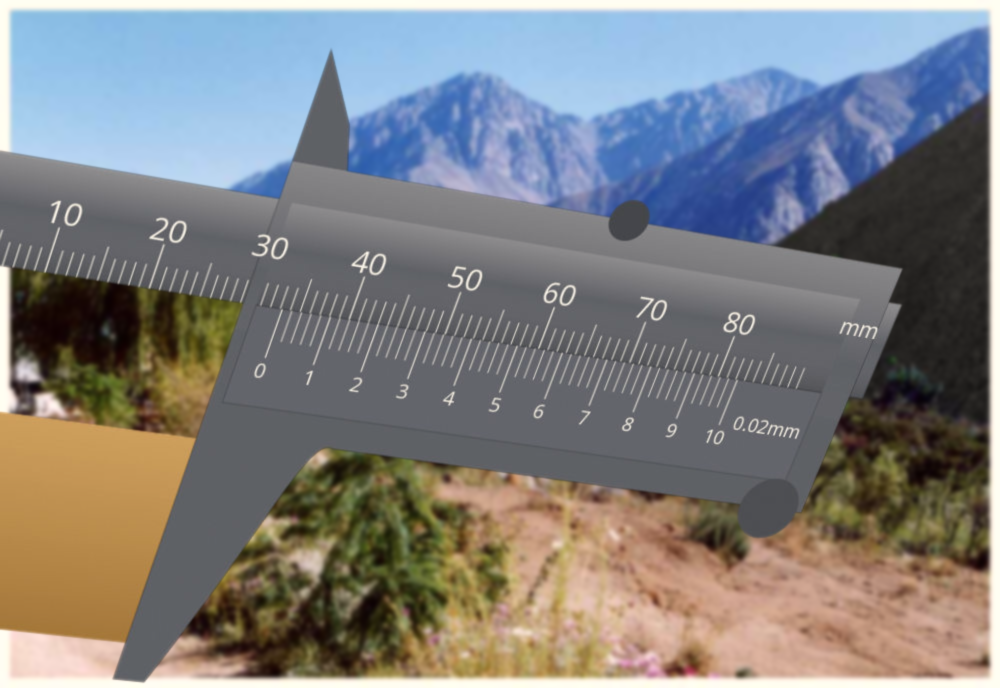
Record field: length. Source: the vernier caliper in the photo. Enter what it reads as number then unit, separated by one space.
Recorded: 33.2 mm
